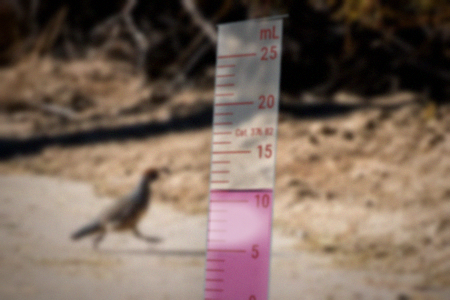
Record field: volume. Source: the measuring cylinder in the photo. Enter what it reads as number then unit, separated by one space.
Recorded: 11 mL
